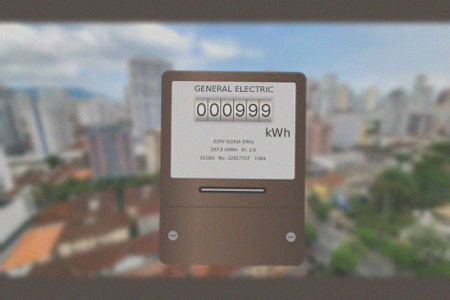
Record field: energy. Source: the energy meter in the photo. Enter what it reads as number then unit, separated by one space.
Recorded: 999 kWh
